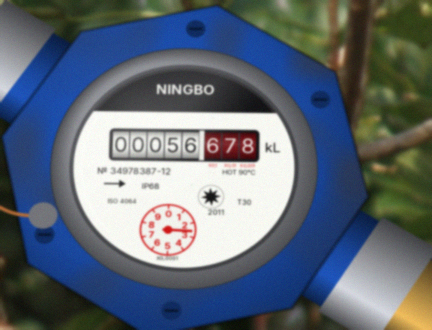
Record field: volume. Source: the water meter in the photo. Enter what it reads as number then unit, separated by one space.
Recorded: 56.6782 kL
